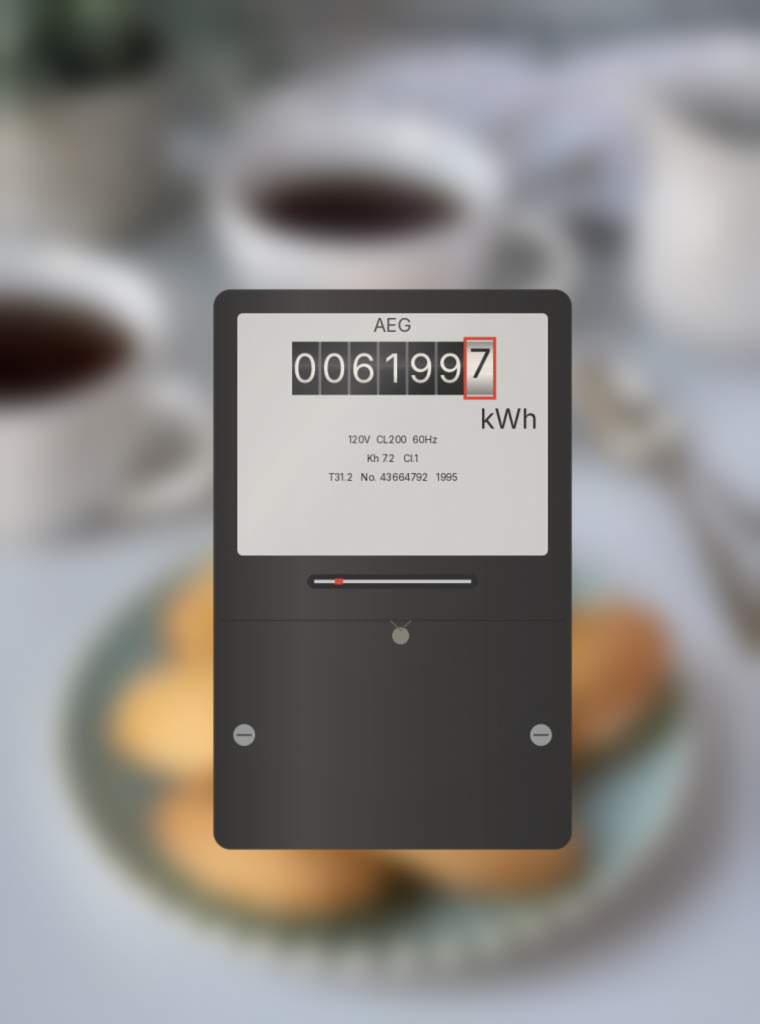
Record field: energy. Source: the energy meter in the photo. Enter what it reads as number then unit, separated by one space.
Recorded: 6199.7 kWh
